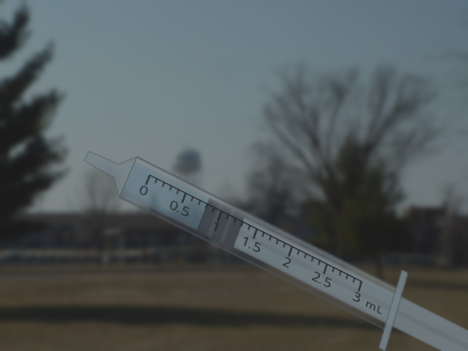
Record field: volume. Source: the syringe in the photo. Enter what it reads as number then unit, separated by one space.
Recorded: 0.8 mL
